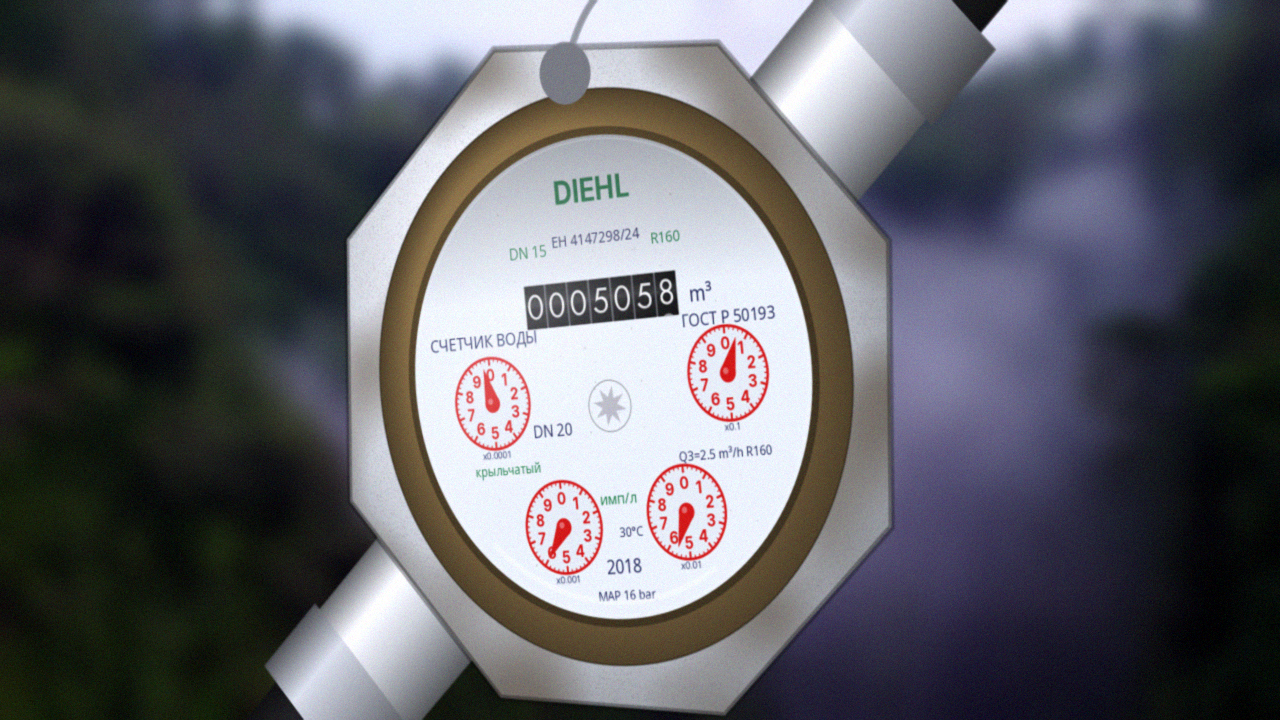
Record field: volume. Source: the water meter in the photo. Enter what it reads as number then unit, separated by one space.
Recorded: 5058.0559 m³
